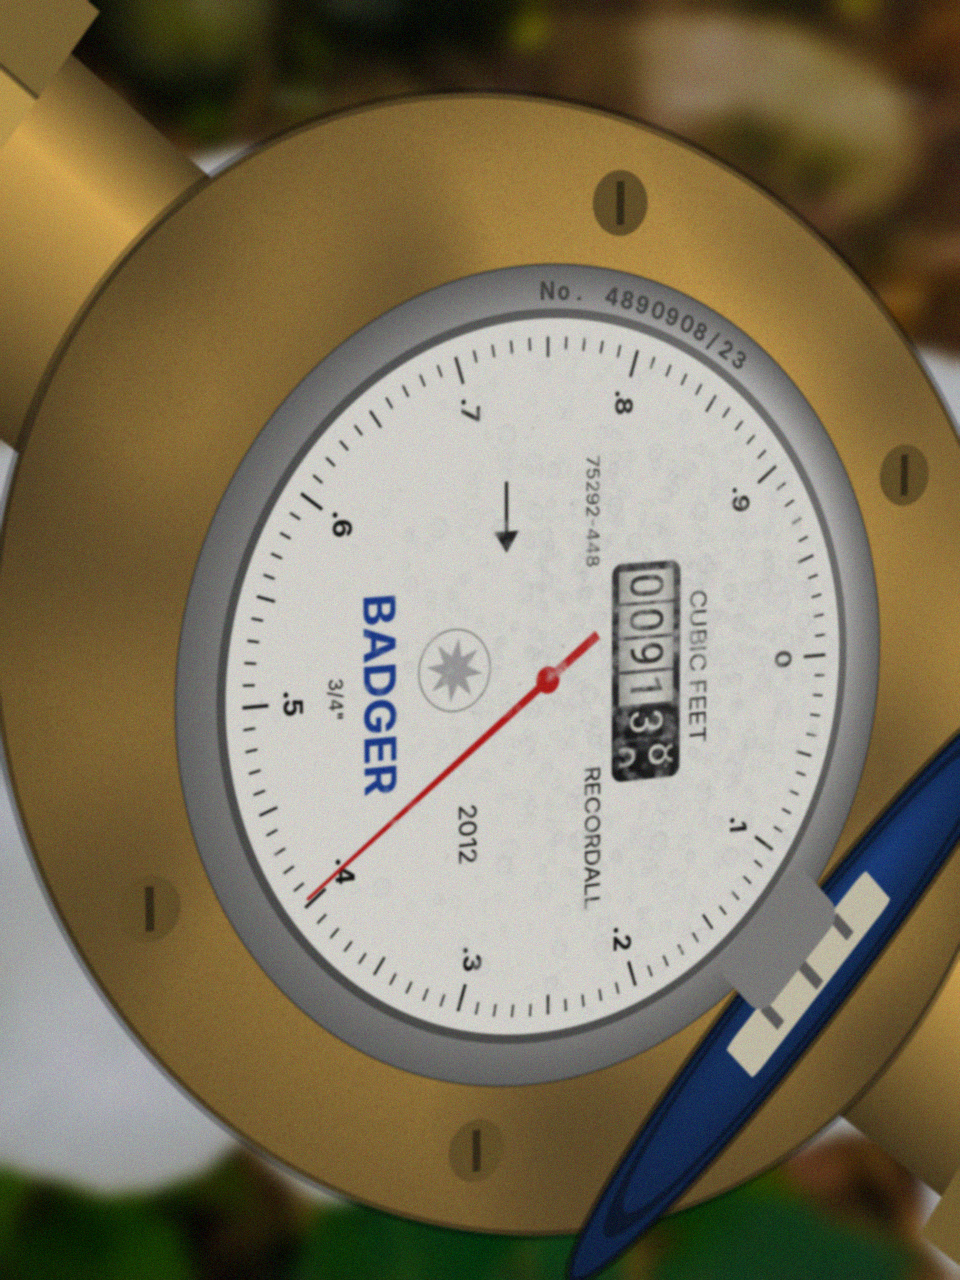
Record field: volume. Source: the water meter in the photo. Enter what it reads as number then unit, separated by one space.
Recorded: 9138.40 ft³
